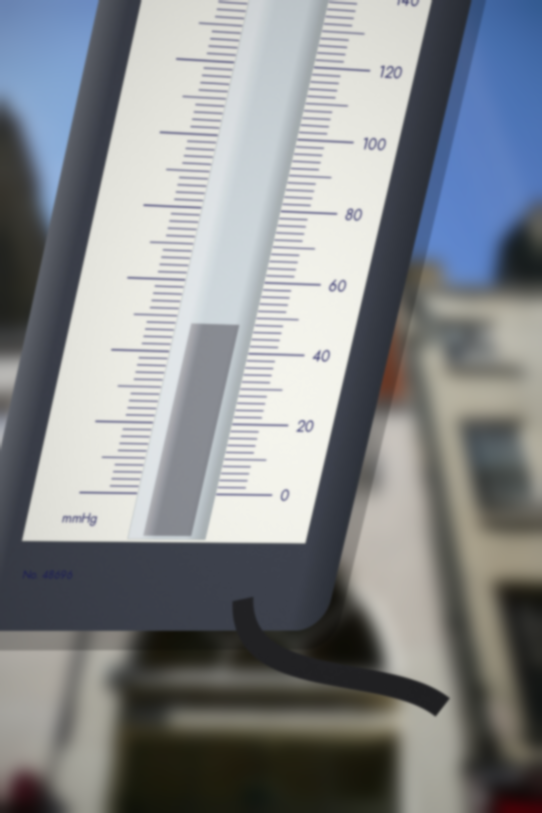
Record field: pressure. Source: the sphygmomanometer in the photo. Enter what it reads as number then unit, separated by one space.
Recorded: 48 mmHg
